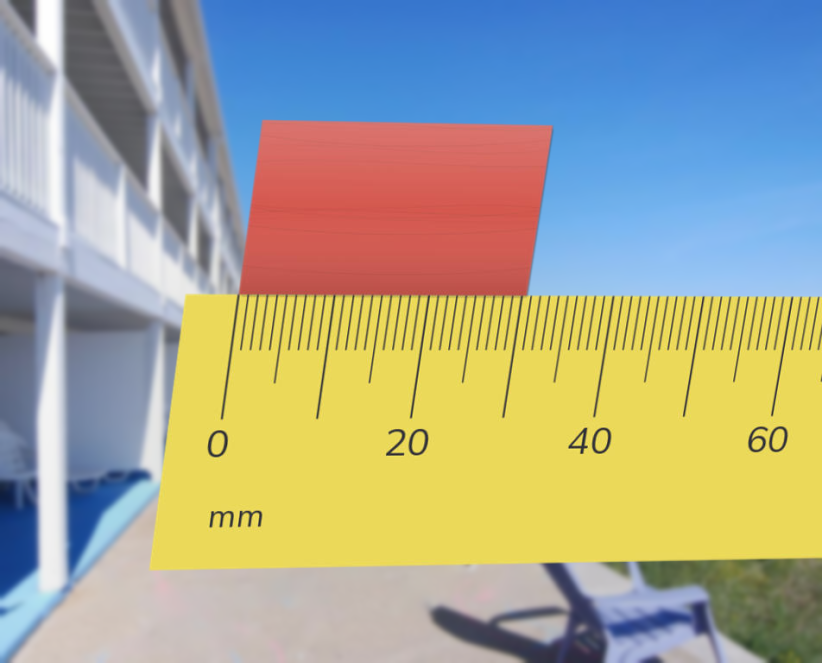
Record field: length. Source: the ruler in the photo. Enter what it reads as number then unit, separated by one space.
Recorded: 30.5 mm
